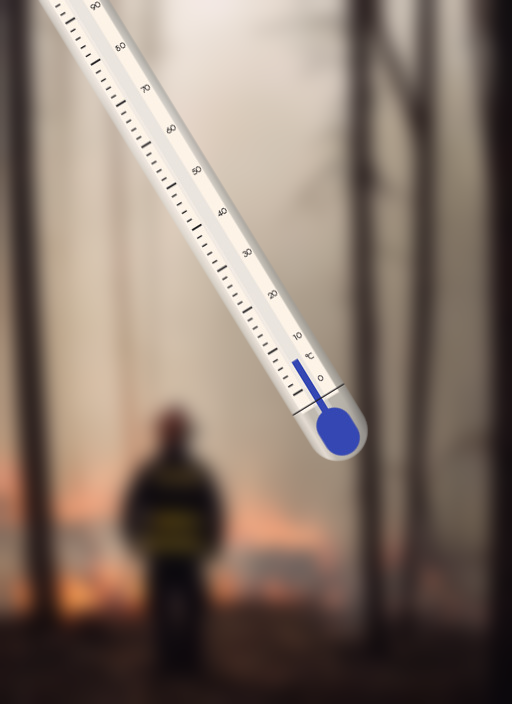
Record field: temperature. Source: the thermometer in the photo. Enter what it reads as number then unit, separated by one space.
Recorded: 6 °C
